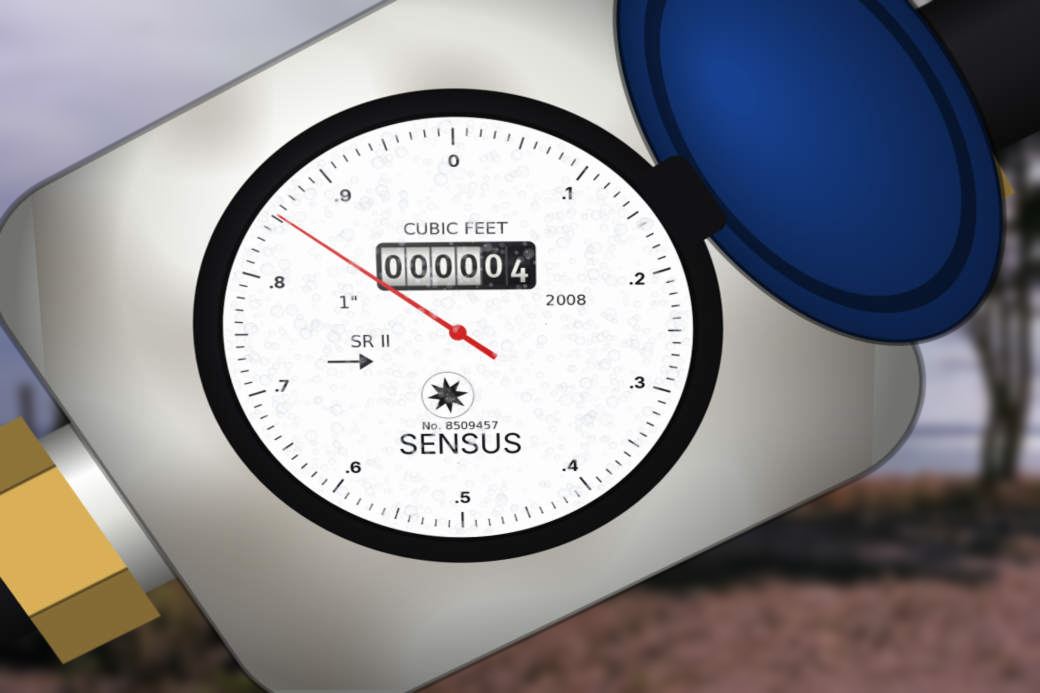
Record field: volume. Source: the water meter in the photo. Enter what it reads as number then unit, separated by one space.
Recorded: 3.85 ft³
